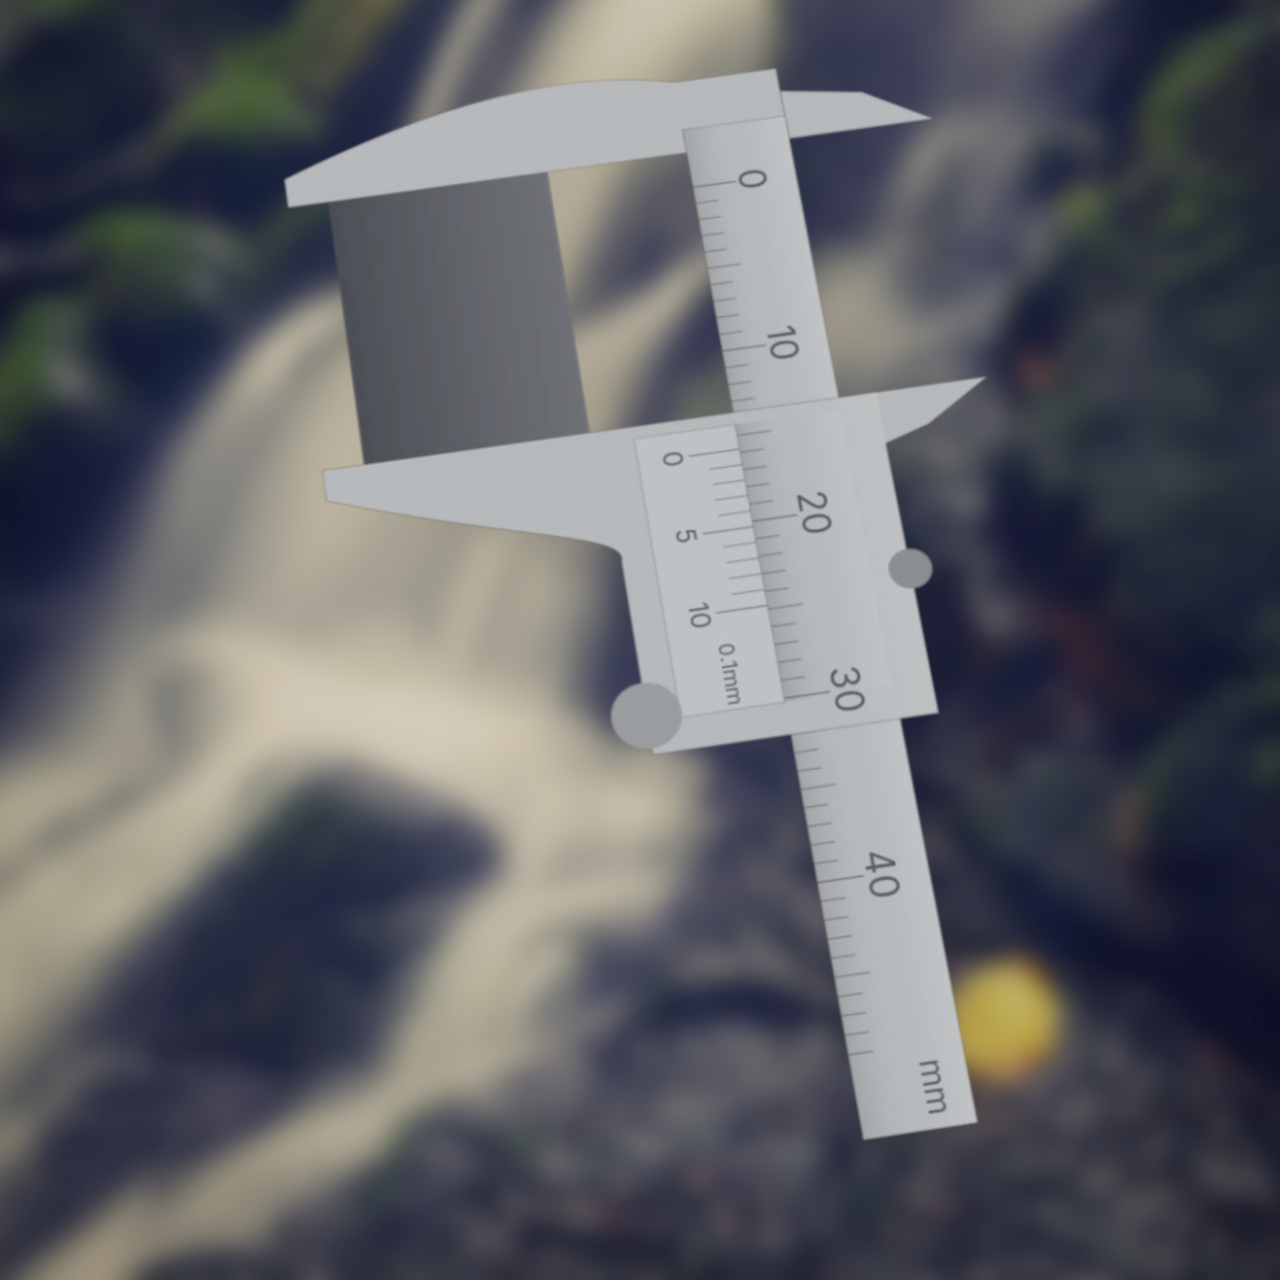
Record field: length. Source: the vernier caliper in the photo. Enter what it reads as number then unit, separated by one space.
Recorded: 15.8 mm
